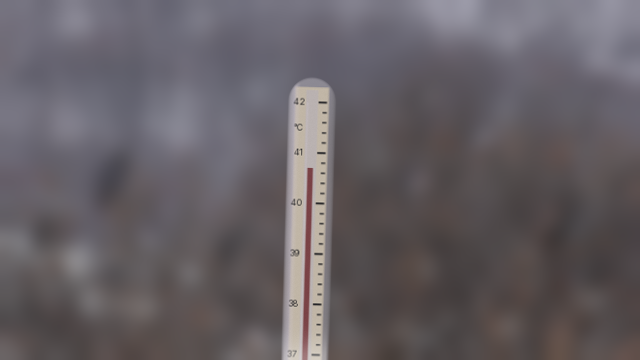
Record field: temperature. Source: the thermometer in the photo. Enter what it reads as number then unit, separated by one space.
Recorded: 40.7 °C
